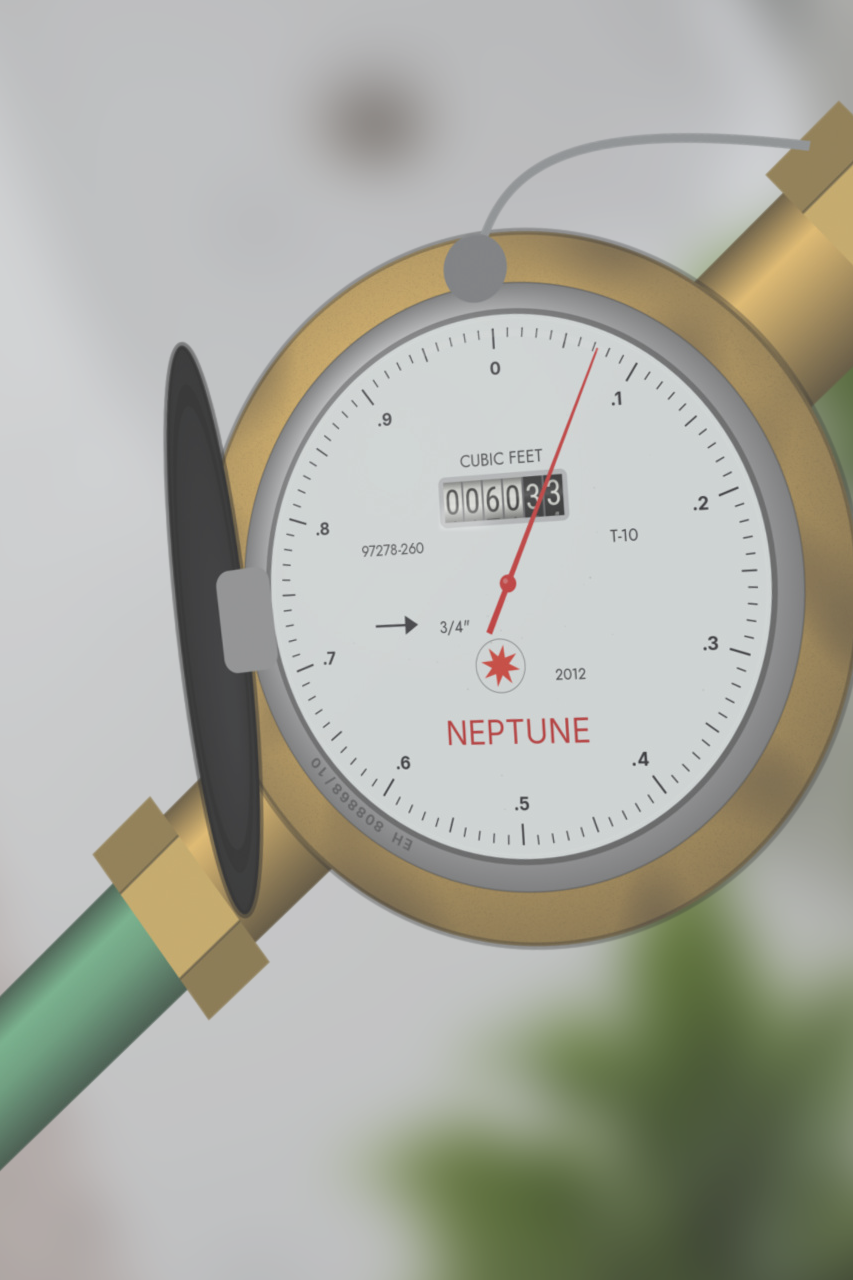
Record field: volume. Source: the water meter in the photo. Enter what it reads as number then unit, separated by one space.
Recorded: 6033.07 ft³
